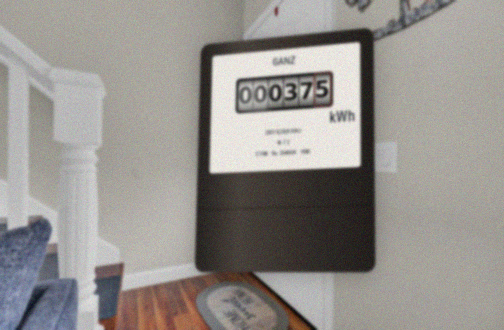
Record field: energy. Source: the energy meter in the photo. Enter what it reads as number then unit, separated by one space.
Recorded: 37.5 kWh
